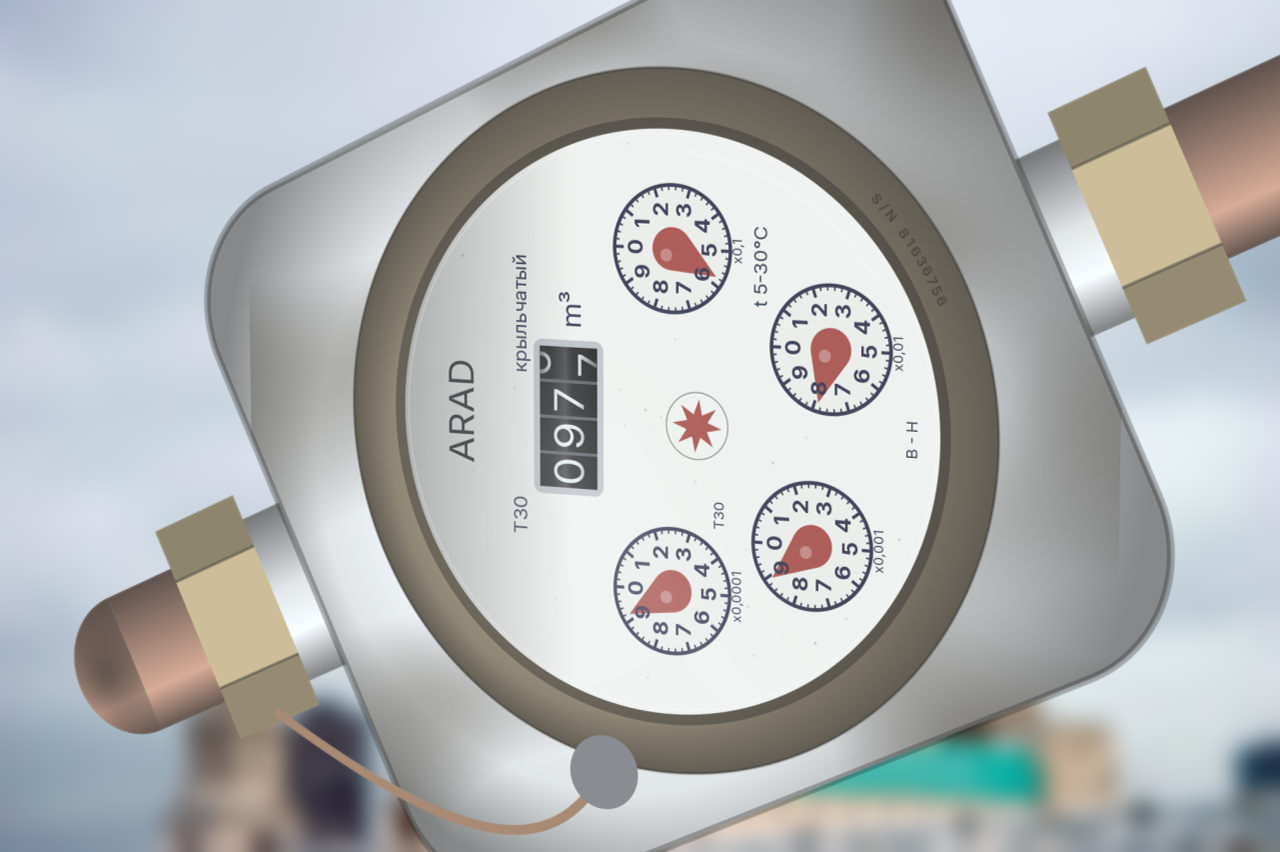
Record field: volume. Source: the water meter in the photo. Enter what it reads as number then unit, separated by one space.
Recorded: 976.5789 m³
